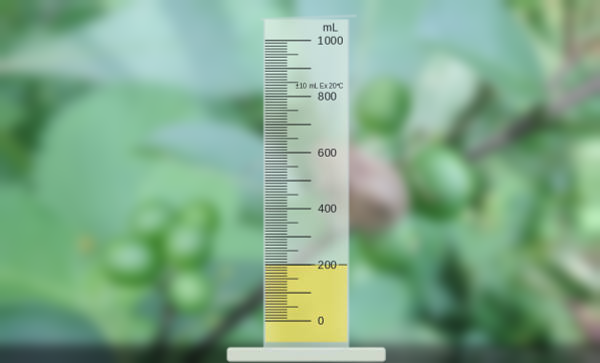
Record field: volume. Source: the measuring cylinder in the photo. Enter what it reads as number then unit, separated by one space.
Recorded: 200 mL
